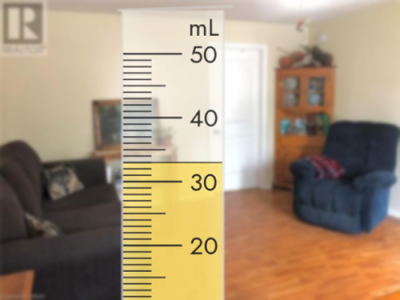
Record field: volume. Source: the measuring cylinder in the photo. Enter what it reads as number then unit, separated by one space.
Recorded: 33 mL
